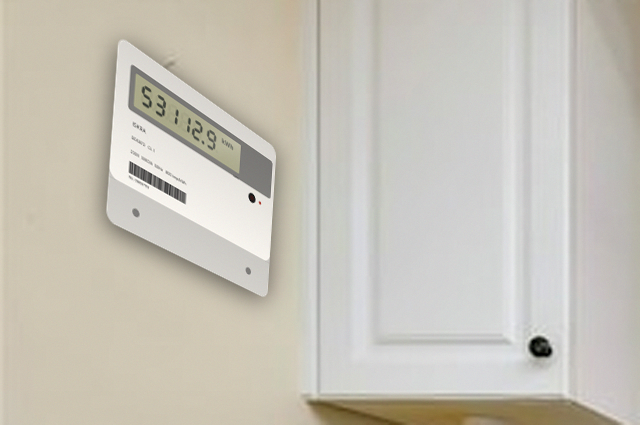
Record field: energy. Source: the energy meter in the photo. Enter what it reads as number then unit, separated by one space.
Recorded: 53112.9 kWh
